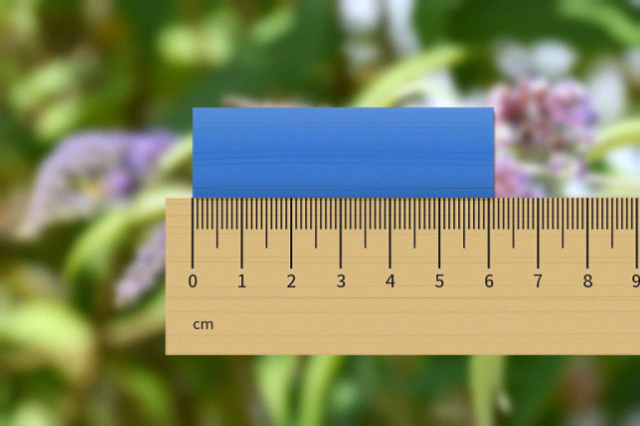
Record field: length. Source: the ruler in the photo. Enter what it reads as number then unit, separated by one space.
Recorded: 6.1 cm
